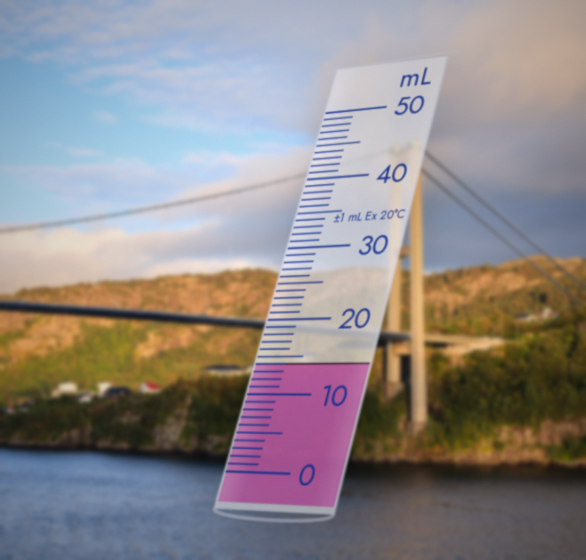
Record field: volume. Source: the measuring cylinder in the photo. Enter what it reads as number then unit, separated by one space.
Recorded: 14 mL
